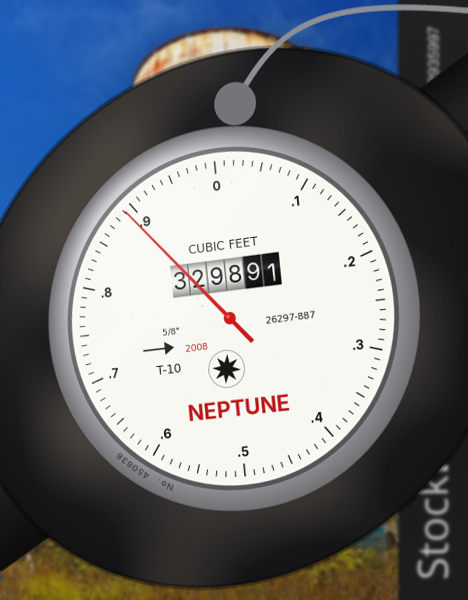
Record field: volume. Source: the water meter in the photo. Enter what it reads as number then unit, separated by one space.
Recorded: 329890.89 ft³
